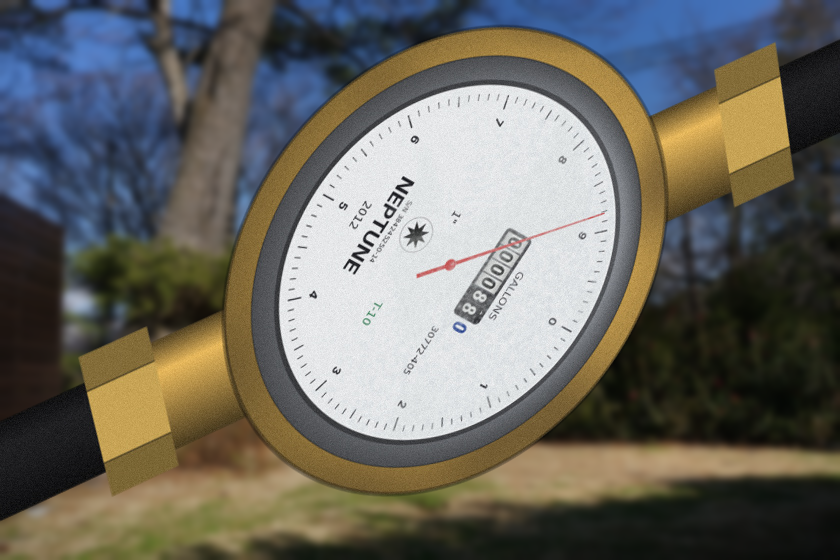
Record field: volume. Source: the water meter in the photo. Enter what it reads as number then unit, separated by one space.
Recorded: 878.8 gal
